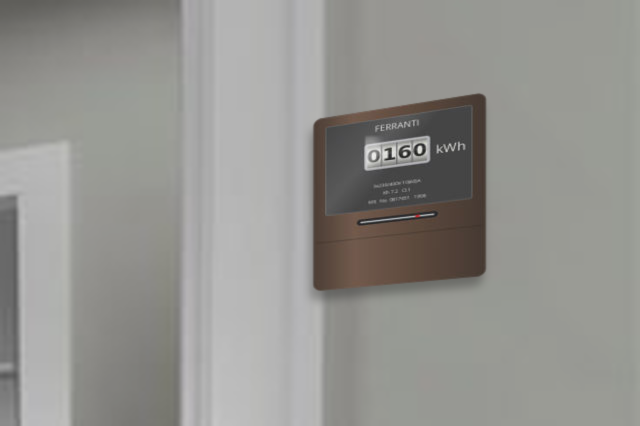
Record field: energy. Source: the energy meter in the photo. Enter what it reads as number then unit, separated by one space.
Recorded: 160 kWh
